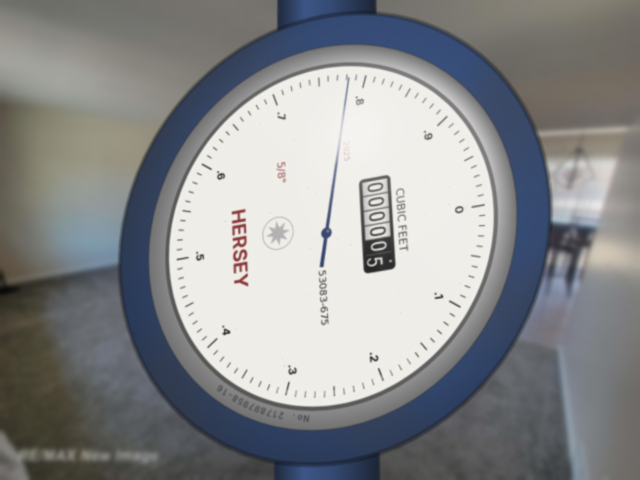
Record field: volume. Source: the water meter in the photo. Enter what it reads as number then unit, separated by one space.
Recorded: 4.78 ft³
